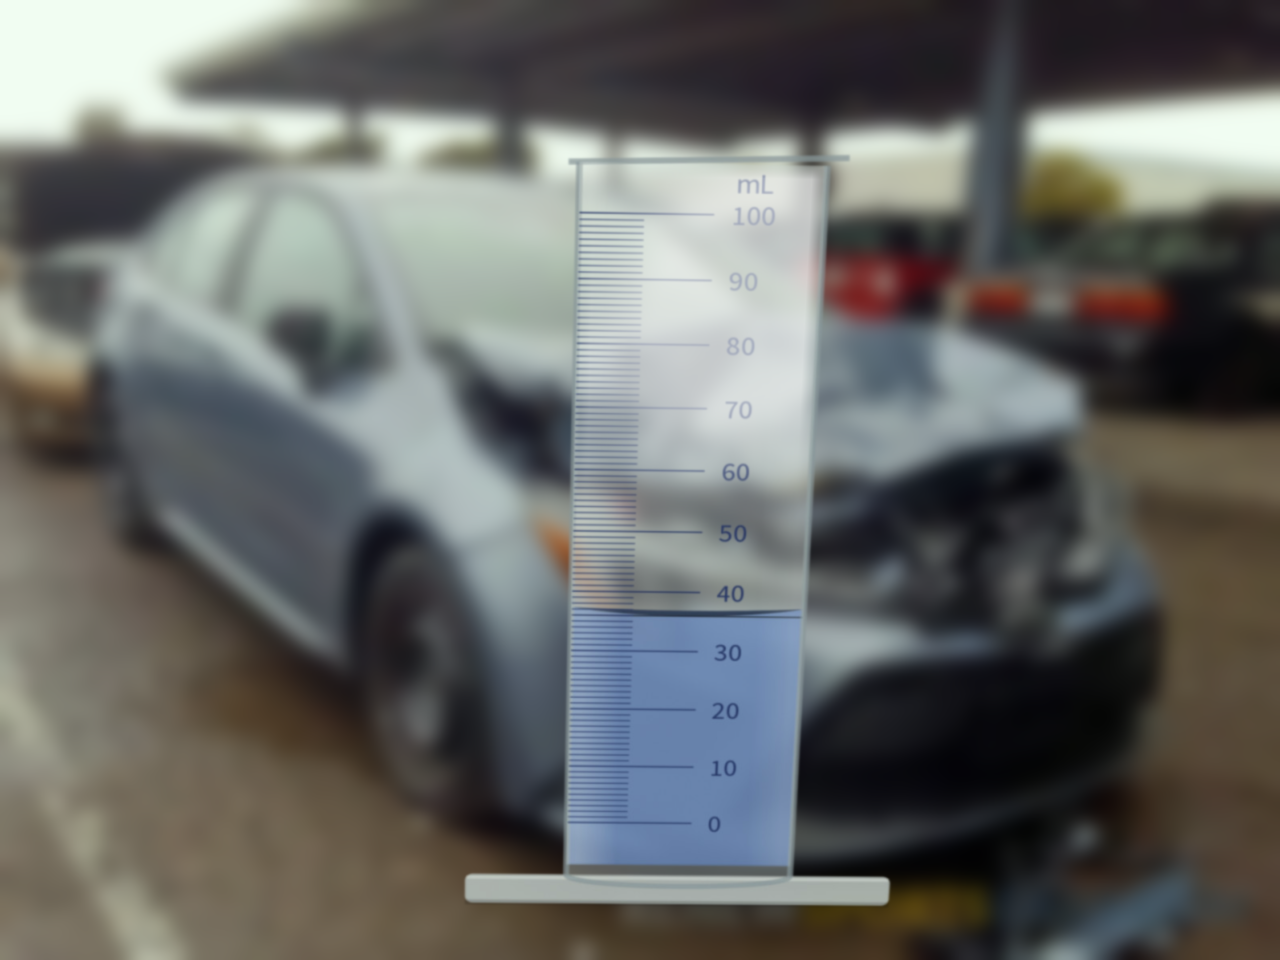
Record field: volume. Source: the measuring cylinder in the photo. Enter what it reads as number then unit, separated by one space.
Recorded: 36 mL
